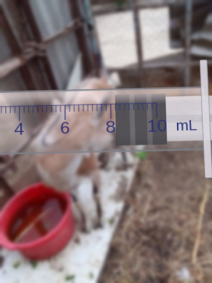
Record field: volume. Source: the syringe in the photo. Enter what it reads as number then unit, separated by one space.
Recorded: 8.2 mL
